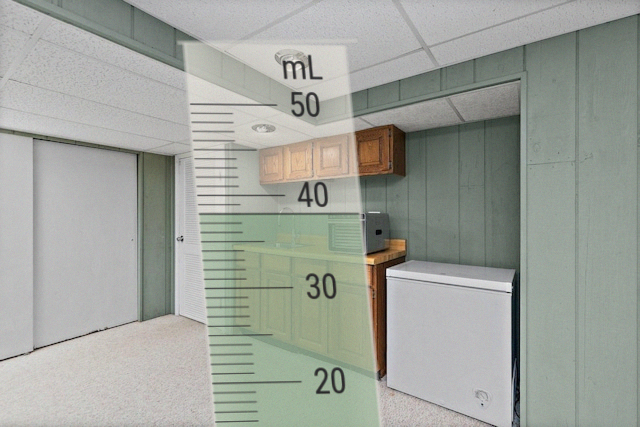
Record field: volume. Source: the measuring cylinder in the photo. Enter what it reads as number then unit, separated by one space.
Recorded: 38 mL
